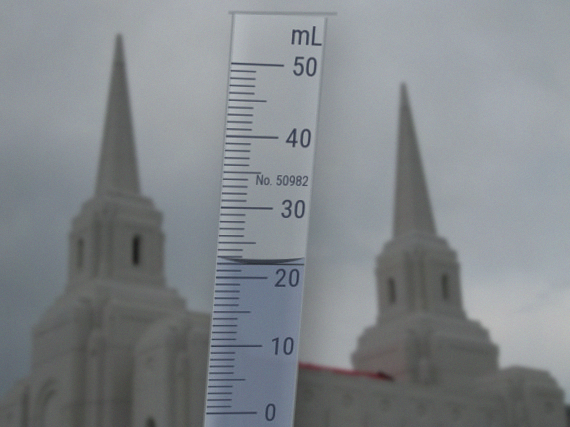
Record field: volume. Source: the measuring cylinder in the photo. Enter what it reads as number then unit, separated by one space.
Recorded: 22 mL
